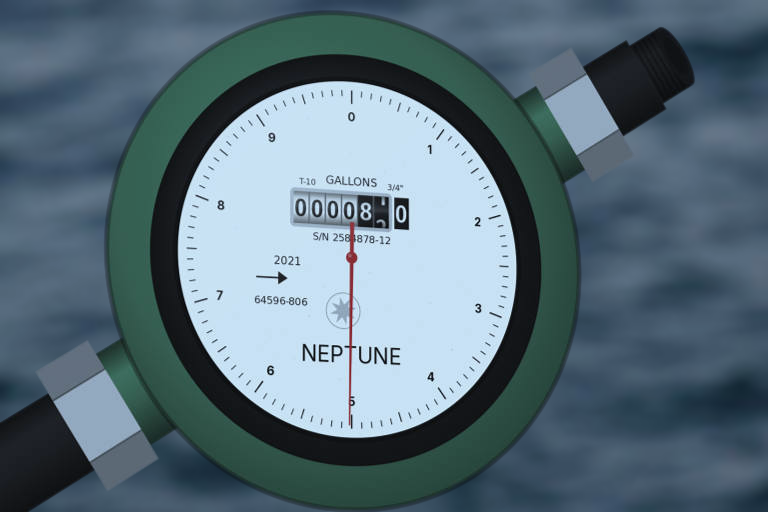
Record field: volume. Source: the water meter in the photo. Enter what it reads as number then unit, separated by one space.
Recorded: 815.0 gal
